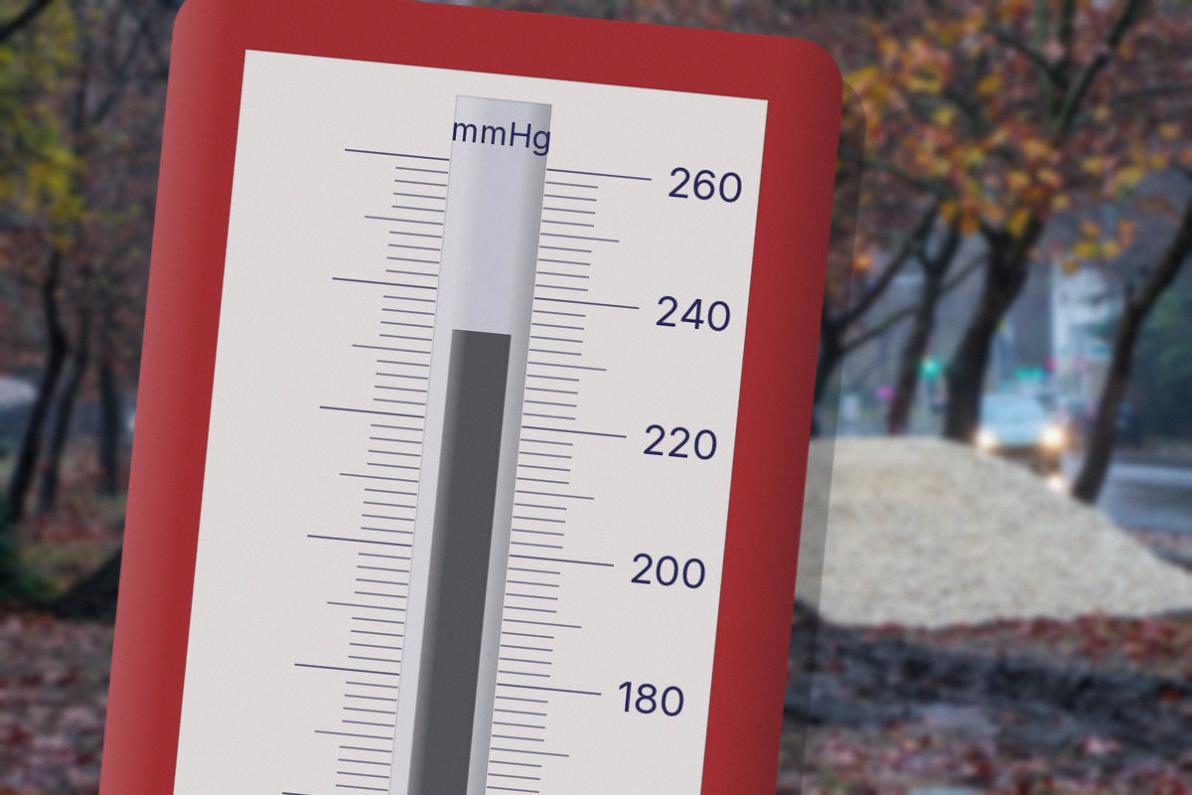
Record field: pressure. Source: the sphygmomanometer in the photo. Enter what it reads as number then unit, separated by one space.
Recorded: 234 mmHg
